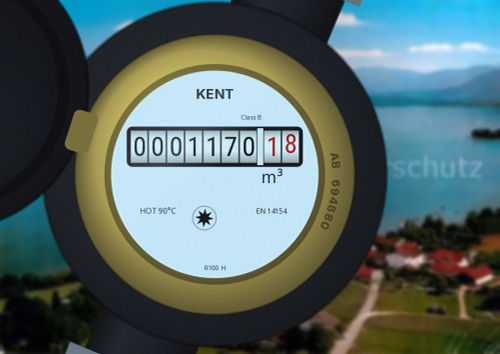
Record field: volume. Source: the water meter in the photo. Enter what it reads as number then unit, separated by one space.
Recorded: 1170.18 m³
